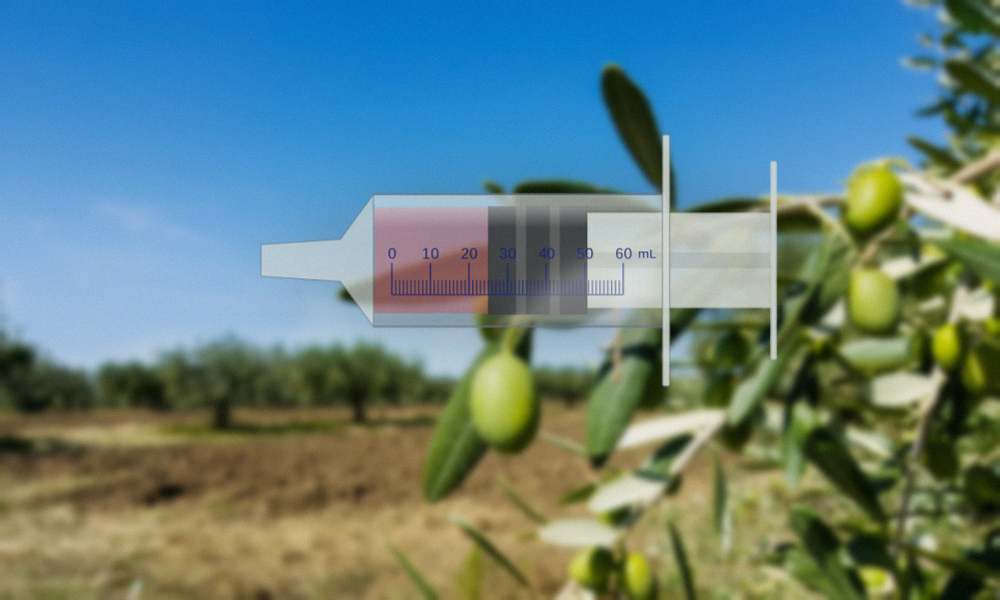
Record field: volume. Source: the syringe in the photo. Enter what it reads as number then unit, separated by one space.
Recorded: 25 mL
